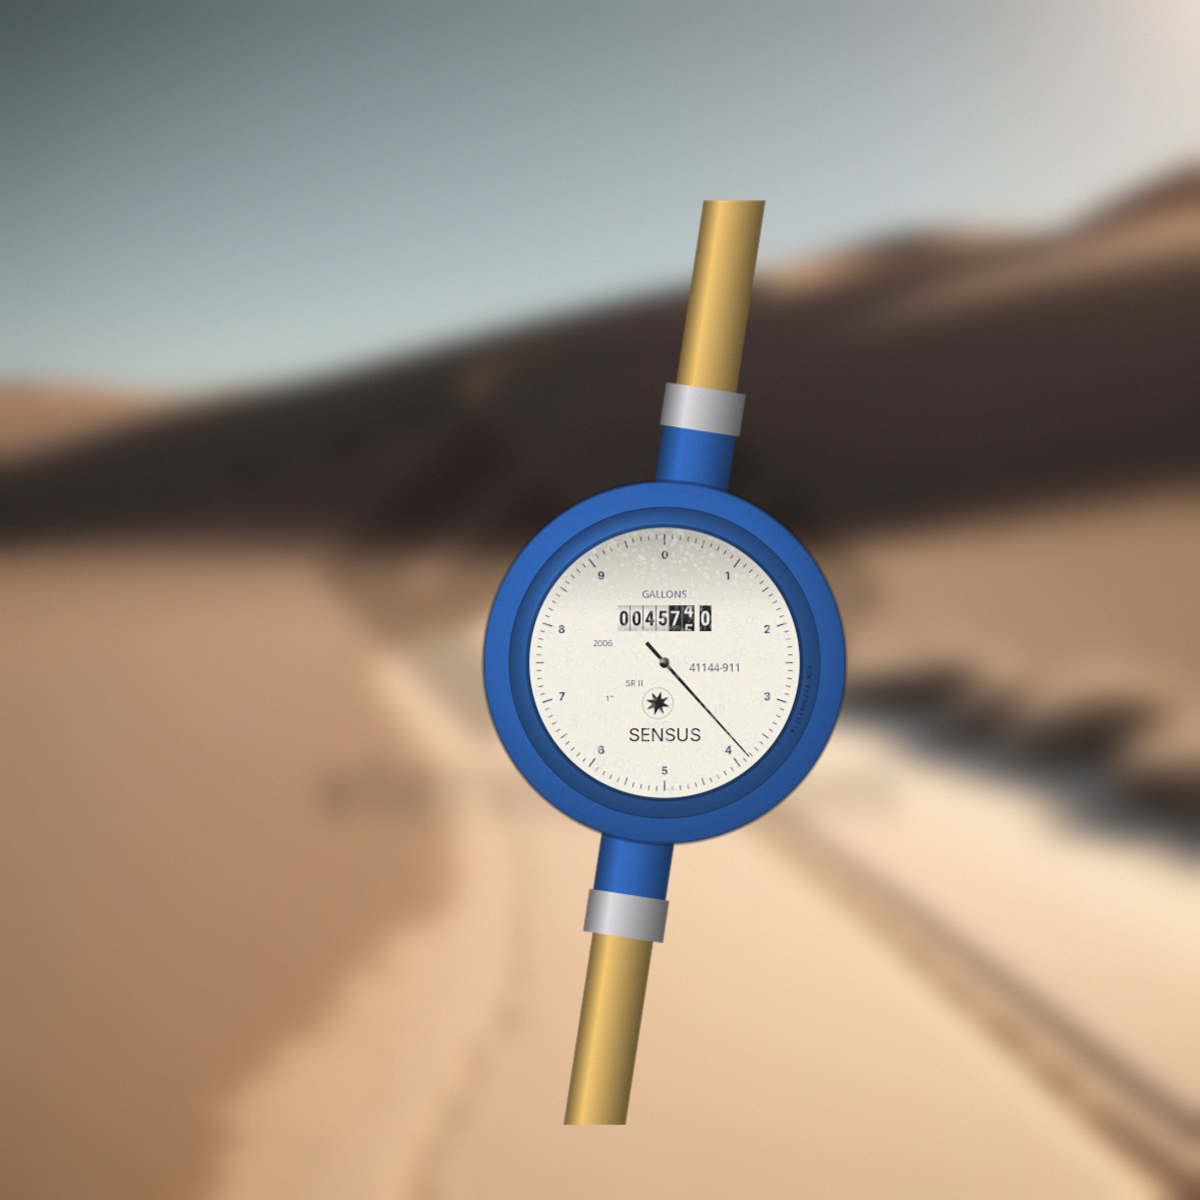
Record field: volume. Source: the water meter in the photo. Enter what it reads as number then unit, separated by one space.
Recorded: 45743.8 gal
